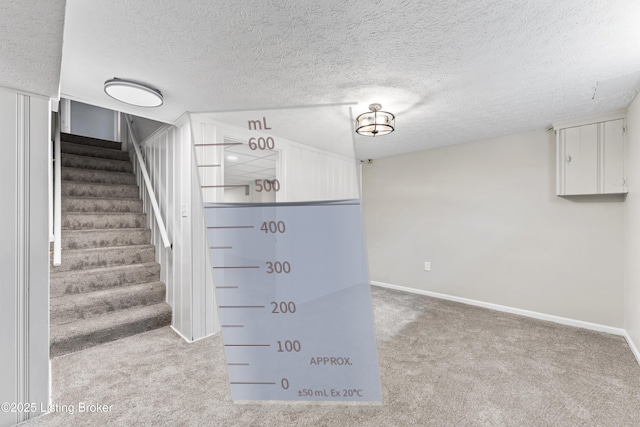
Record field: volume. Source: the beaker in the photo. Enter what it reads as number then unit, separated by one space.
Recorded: 450 mL
